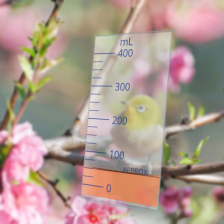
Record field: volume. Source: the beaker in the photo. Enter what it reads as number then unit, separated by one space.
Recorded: 50 mL
